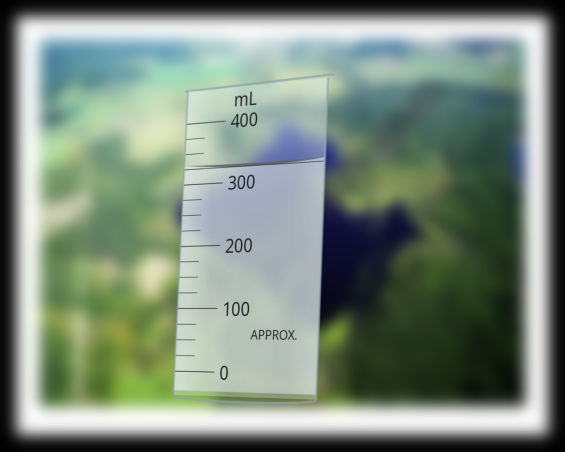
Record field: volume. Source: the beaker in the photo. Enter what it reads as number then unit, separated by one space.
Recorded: 325 mL
